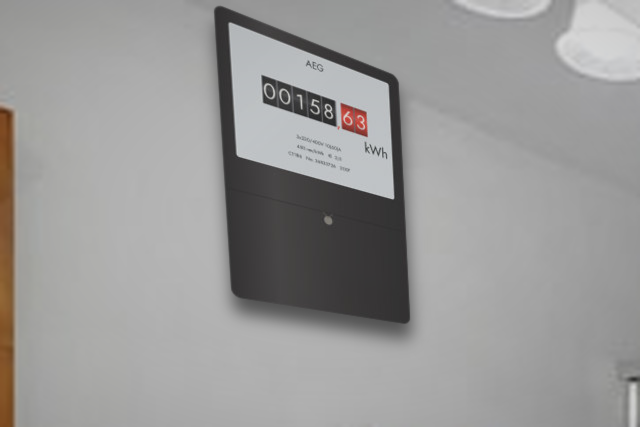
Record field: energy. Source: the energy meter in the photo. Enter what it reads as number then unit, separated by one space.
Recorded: 158.63 kWh
